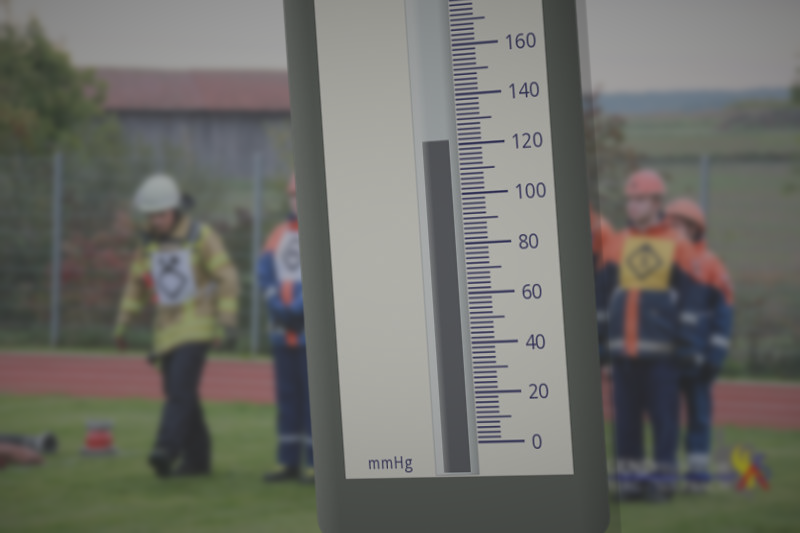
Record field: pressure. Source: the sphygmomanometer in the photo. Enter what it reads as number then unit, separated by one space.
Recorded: 122 mmHg
